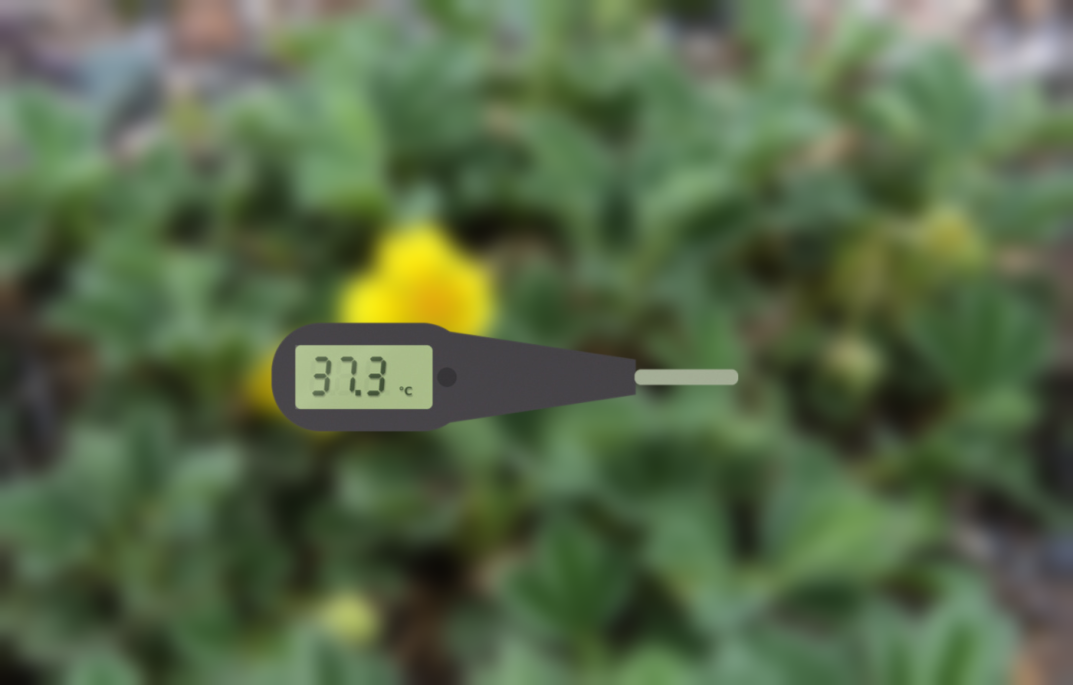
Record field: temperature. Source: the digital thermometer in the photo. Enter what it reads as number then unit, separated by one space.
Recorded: 37.3 °C
